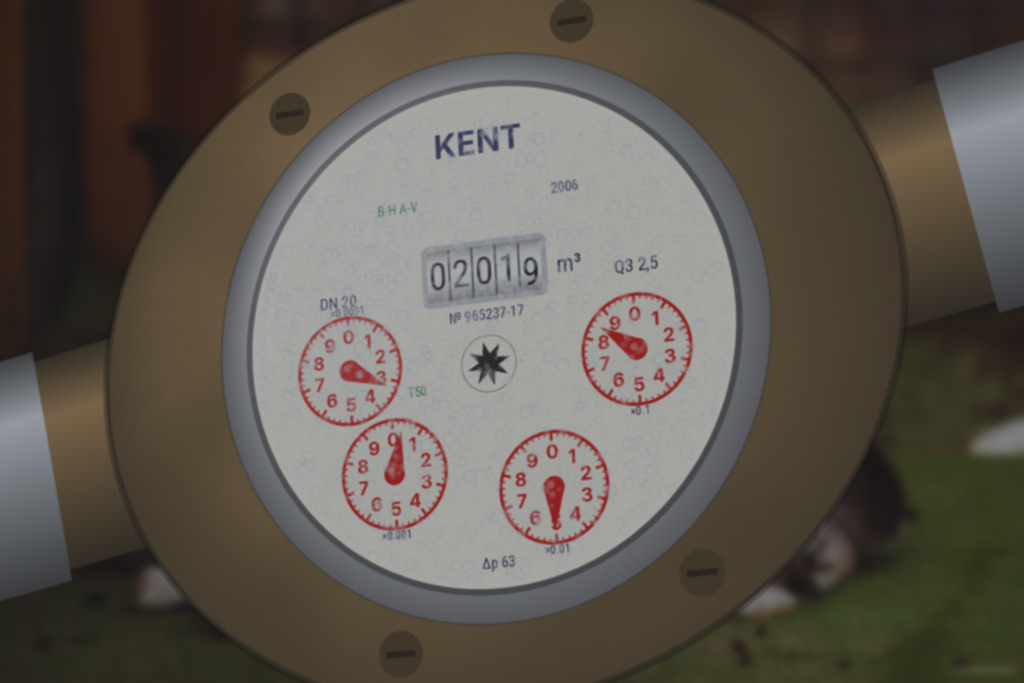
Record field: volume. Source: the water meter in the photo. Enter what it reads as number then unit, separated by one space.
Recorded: 2018.8503 m³
